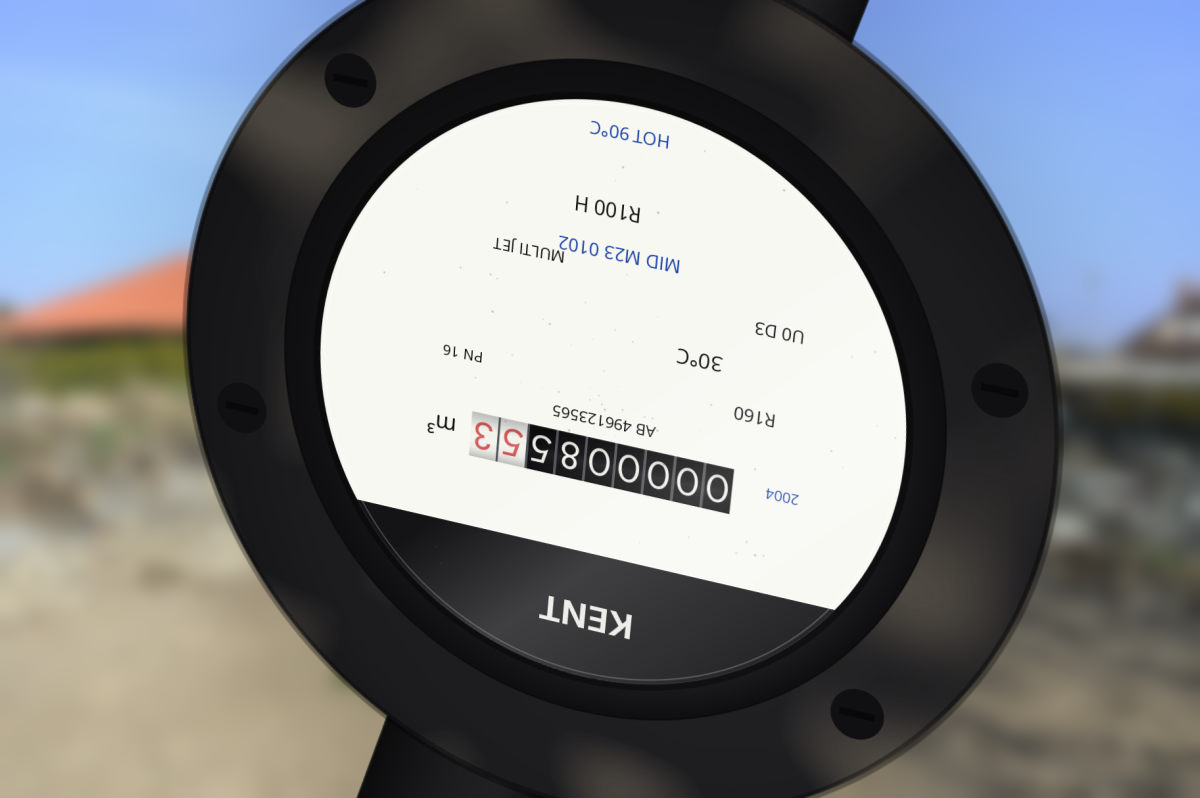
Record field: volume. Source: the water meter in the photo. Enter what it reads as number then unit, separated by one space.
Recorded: 85.53 m³
